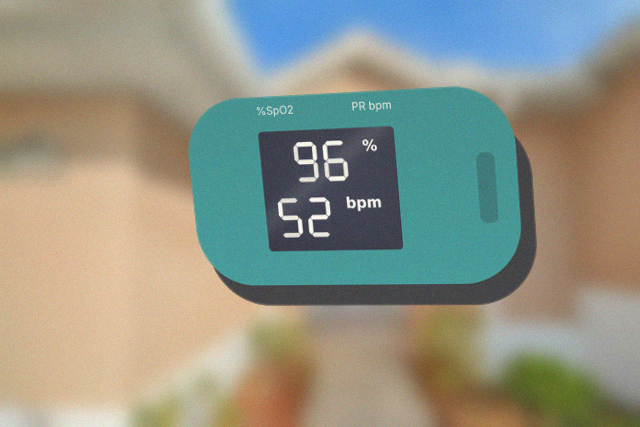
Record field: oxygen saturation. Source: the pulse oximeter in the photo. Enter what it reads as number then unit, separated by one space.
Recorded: 96 %
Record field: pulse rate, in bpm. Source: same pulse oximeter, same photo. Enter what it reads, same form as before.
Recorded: 52 bpm
